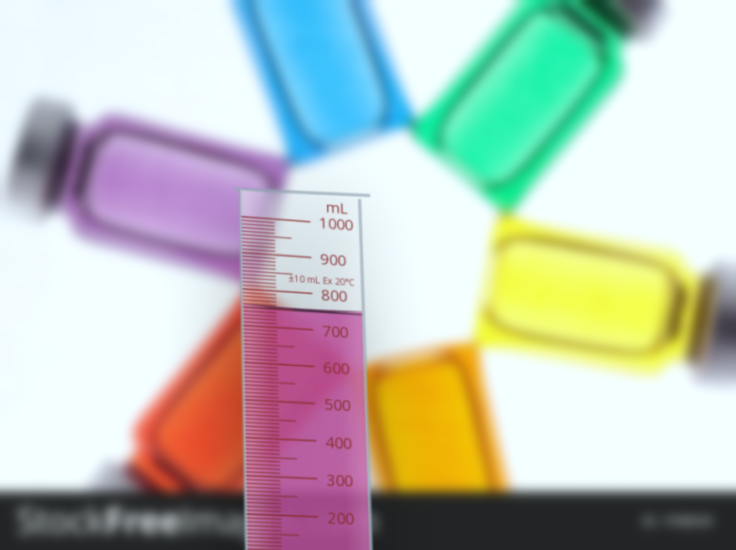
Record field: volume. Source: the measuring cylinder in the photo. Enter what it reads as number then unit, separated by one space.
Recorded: 750 mL
